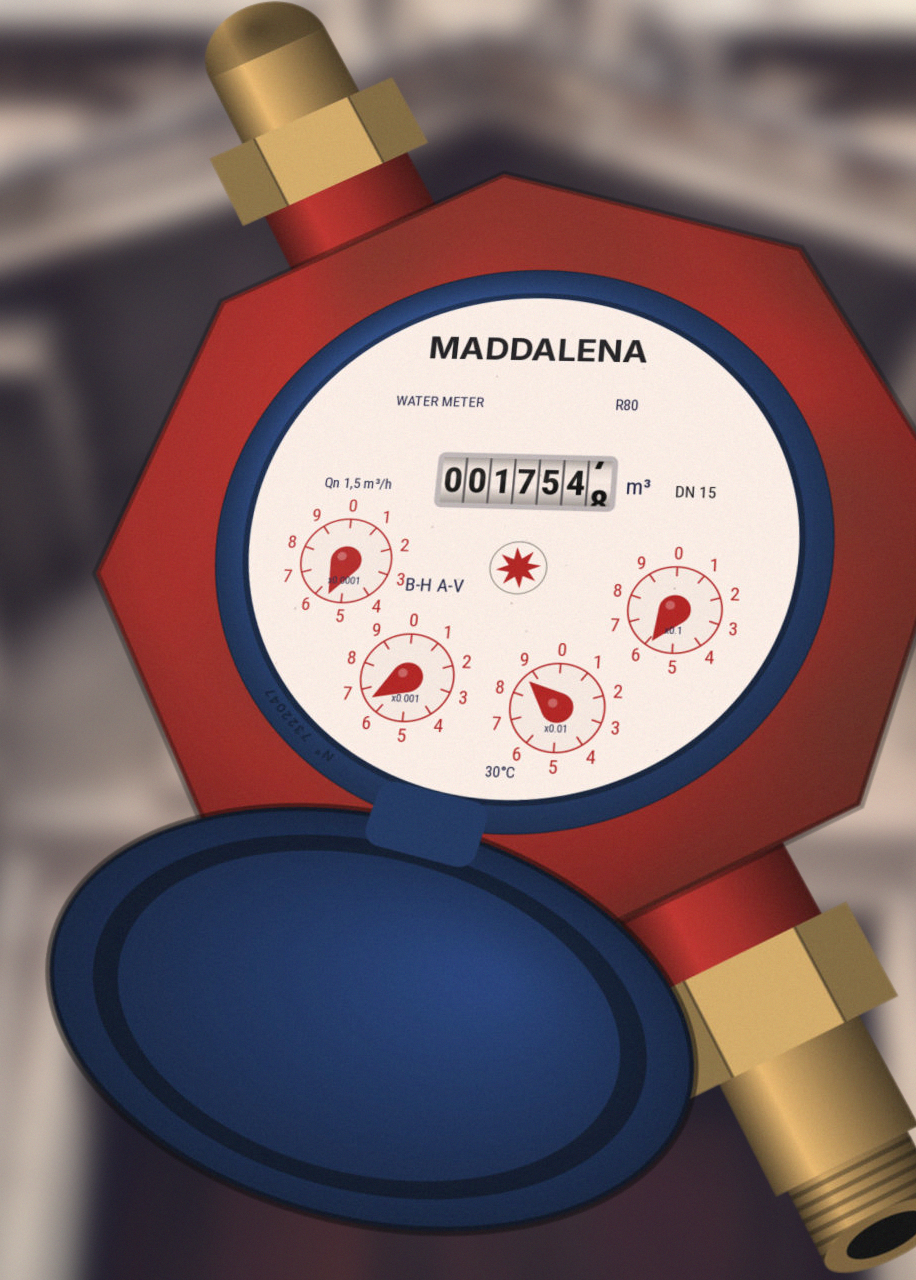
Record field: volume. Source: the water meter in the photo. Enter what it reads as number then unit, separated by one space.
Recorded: 17547.5865 m³
